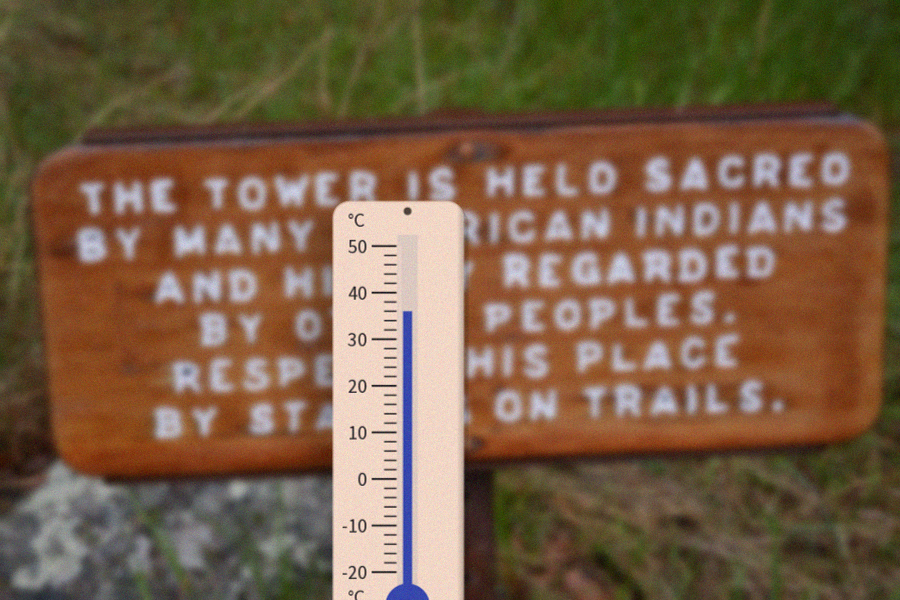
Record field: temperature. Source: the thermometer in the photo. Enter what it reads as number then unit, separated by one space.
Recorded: 36 °C
